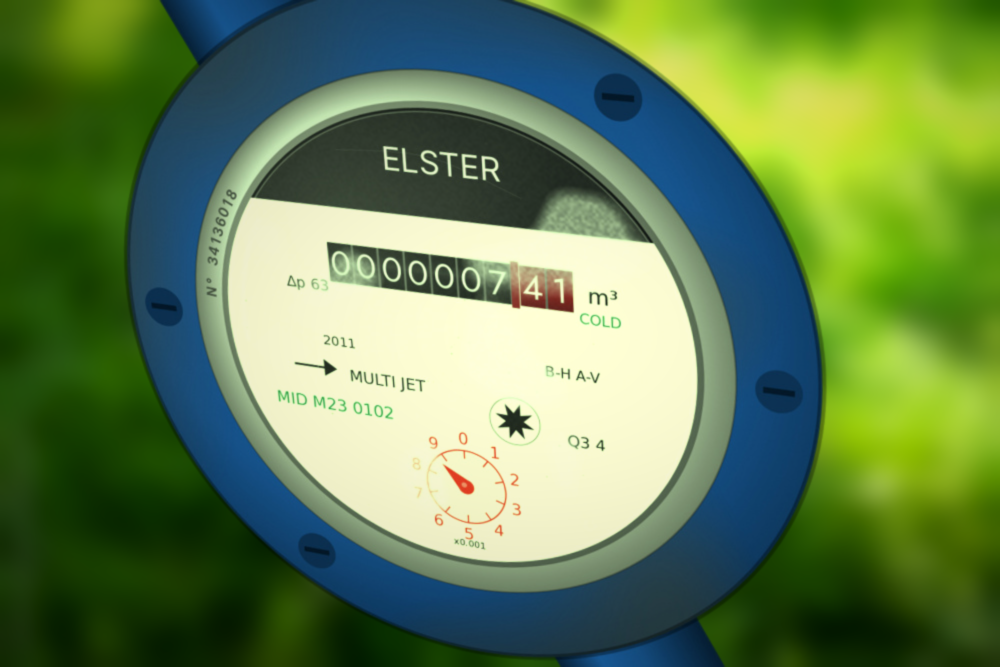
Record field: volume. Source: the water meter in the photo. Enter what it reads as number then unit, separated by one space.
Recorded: 7.418 m³
